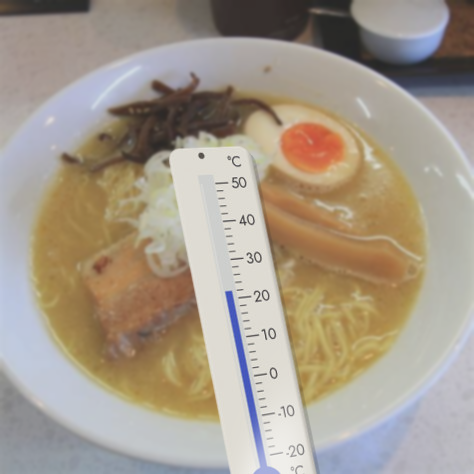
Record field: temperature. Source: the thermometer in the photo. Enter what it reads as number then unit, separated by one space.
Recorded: 22 °C
